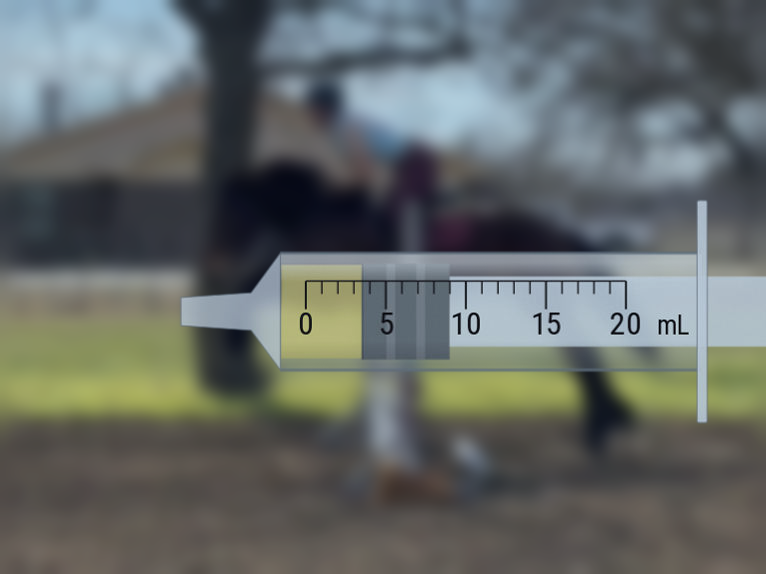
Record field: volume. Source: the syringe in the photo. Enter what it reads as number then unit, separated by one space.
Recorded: 3.5 mL
